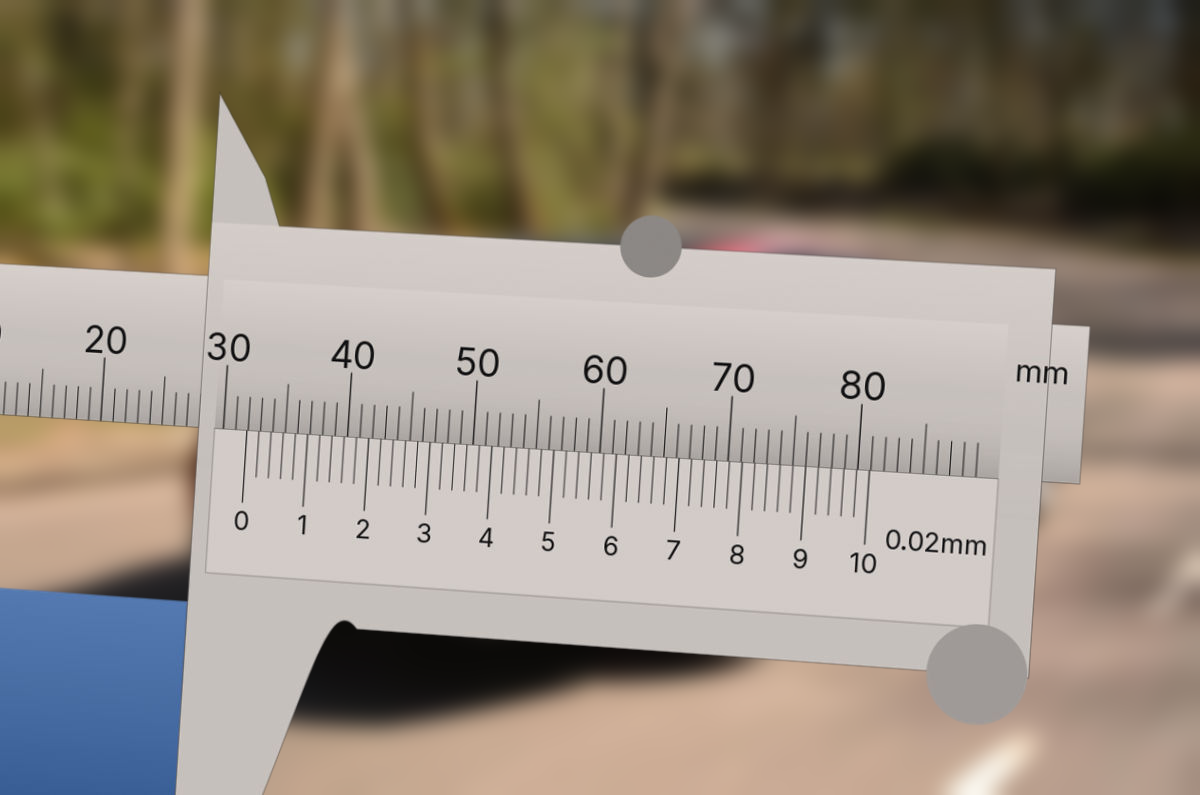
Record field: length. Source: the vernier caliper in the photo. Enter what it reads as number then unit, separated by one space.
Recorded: 31.9 mm
